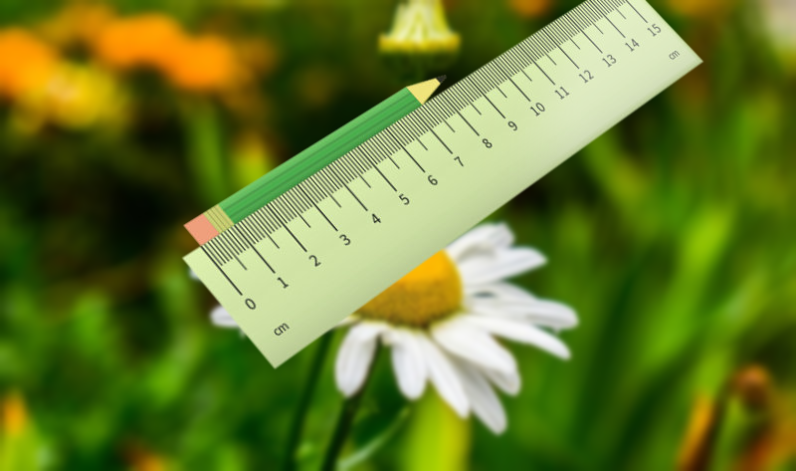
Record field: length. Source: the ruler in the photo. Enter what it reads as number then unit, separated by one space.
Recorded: 8.5 cm
